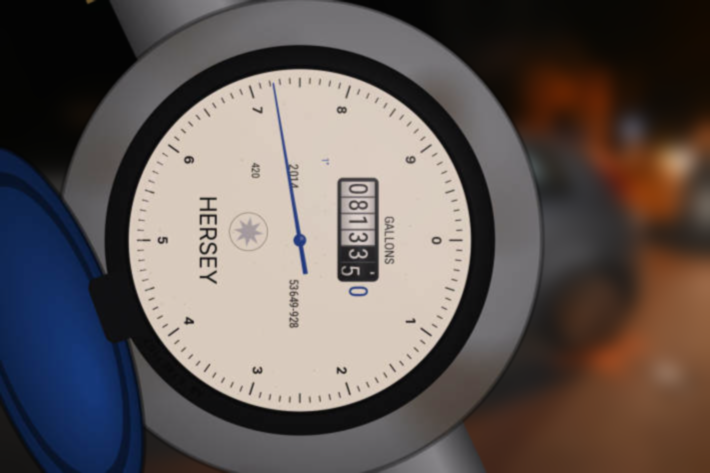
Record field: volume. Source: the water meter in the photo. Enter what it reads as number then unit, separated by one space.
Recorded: 813347.2 gal
